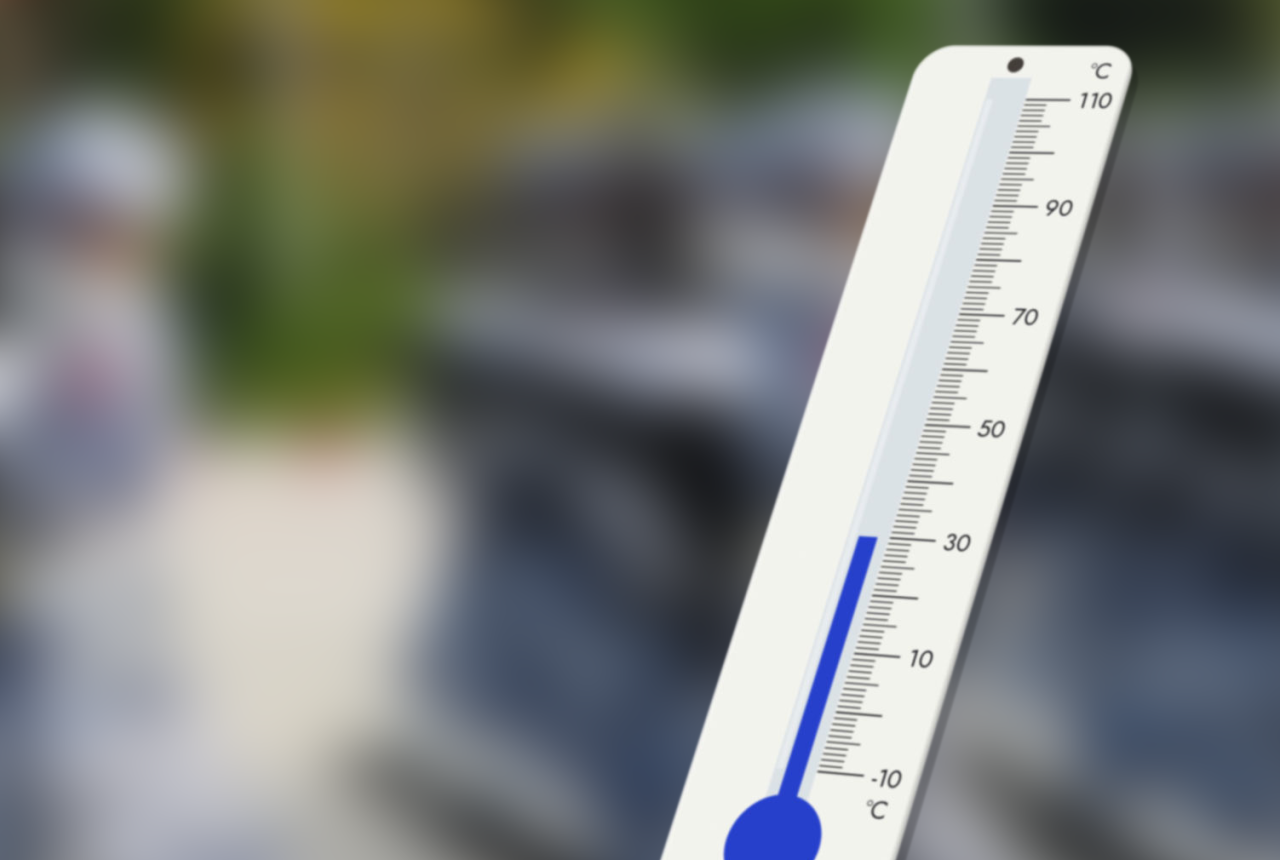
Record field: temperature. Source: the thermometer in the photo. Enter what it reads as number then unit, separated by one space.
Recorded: 30 °C
